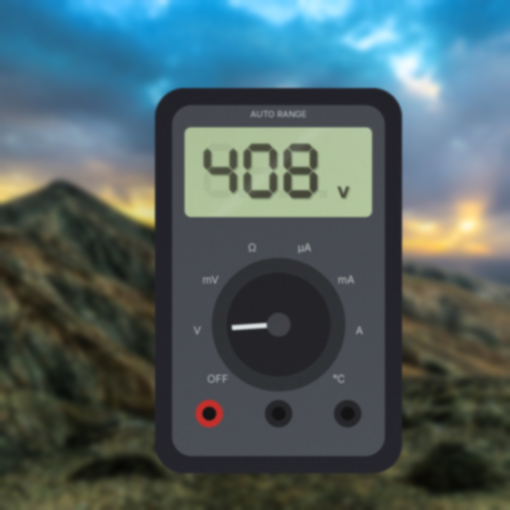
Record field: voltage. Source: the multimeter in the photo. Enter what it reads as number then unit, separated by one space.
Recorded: 408 V
